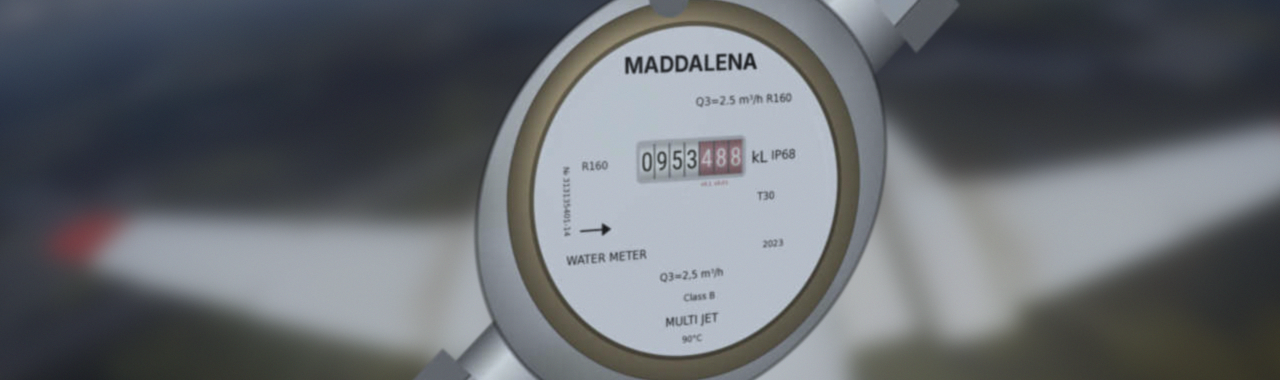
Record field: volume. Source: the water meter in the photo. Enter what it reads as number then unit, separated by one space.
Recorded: 953.488 kL
